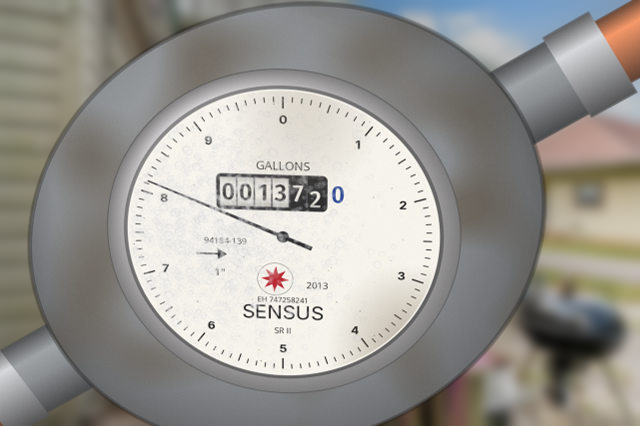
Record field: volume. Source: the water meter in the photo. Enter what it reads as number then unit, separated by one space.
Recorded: 13718.1 gal
